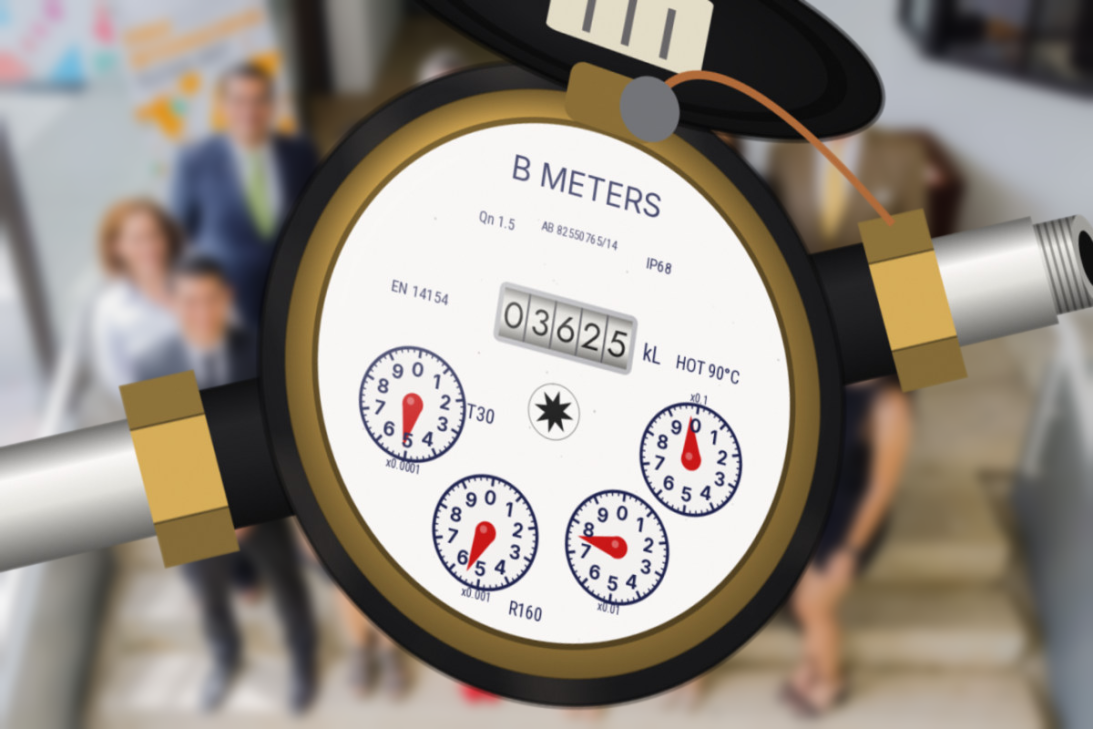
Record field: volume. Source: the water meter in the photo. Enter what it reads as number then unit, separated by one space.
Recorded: 3624.9755 kL
